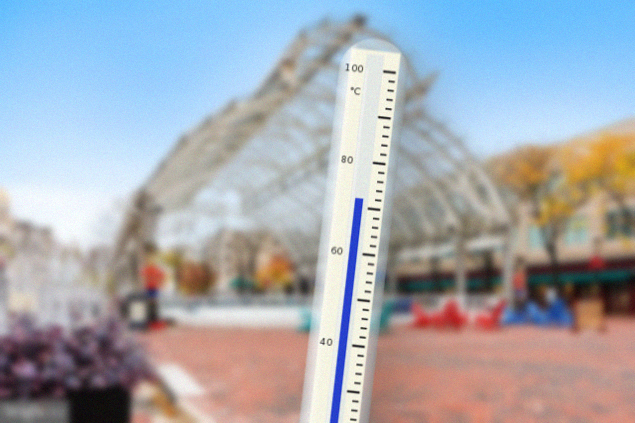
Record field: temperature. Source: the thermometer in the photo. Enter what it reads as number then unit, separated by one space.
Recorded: 72 °C
